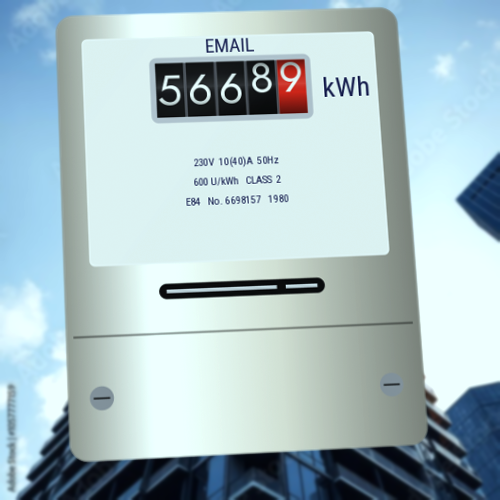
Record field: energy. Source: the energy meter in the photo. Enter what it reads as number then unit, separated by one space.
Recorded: 5668.9 kWh
